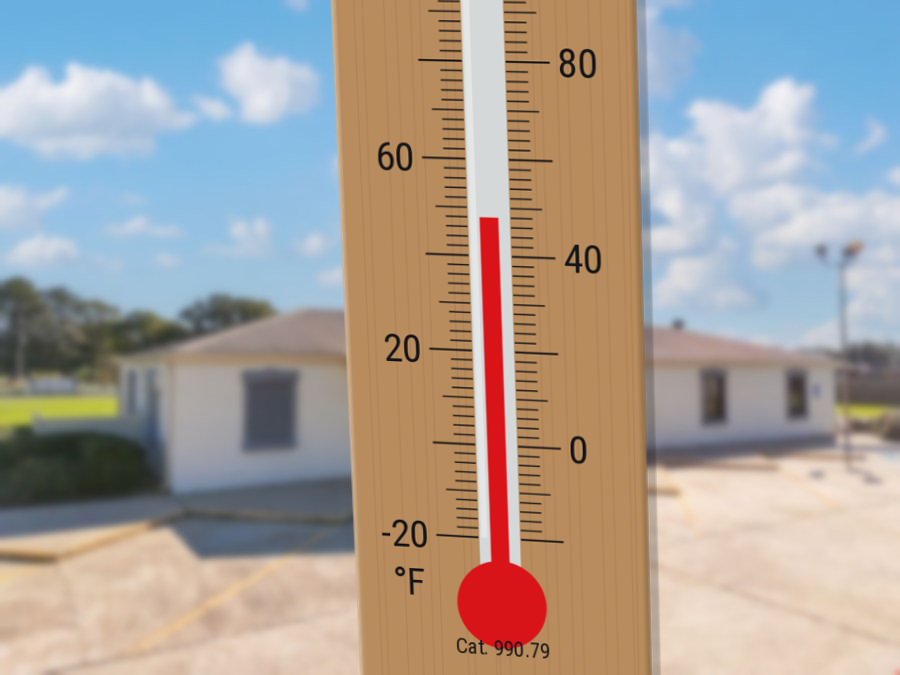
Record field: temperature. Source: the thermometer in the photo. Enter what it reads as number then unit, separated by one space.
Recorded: 48 °F
